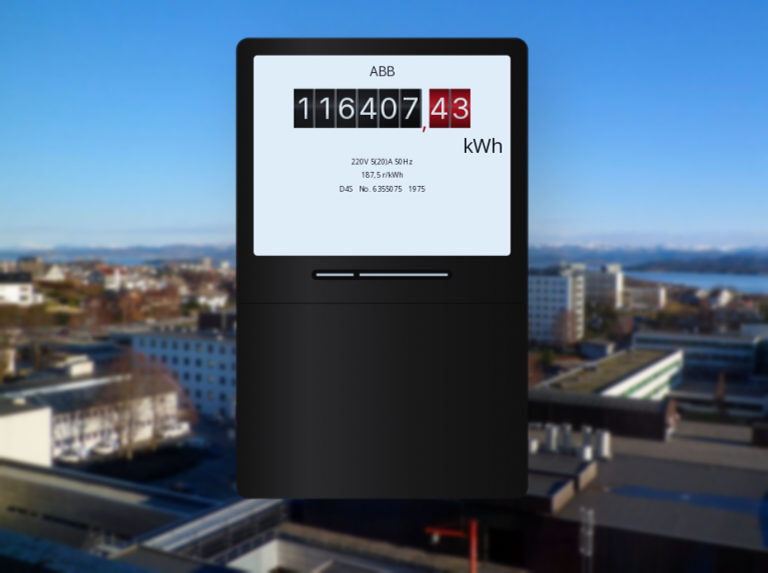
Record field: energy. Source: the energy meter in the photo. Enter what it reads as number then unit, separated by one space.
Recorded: 116407.43 kWh
